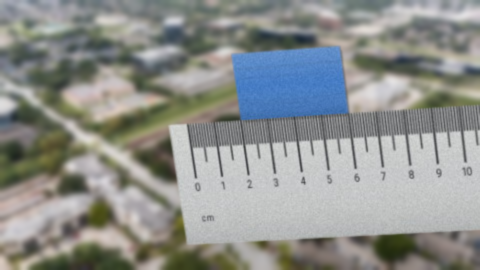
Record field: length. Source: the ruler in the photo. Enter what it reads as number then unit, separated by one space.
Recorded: 4 cm
